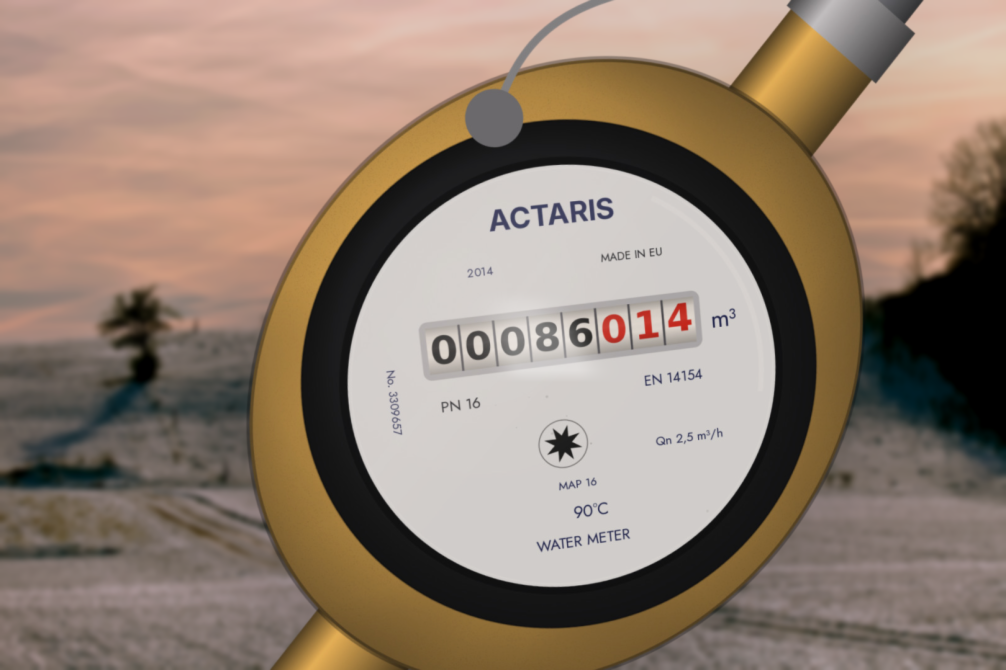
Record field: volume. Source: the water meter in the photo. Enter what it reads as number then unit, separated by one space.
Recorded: 86.014 m³
